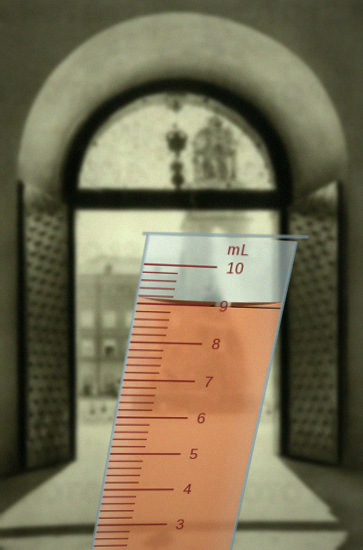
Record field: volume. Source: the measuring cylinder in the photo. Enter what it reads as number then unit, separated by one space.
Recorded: 9 mL
